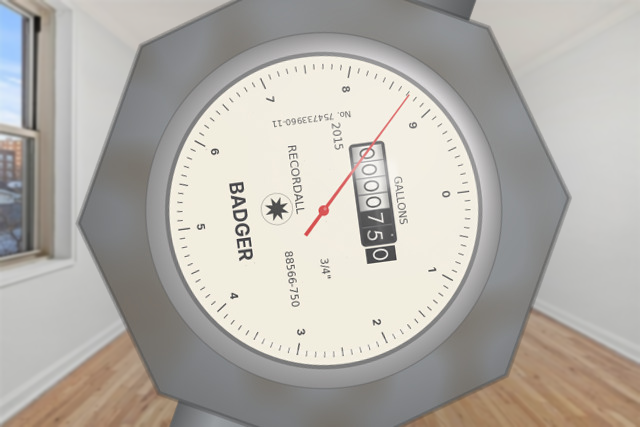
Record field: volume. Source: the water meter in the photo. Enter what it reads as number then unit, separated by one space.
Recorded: 748.7 gal
